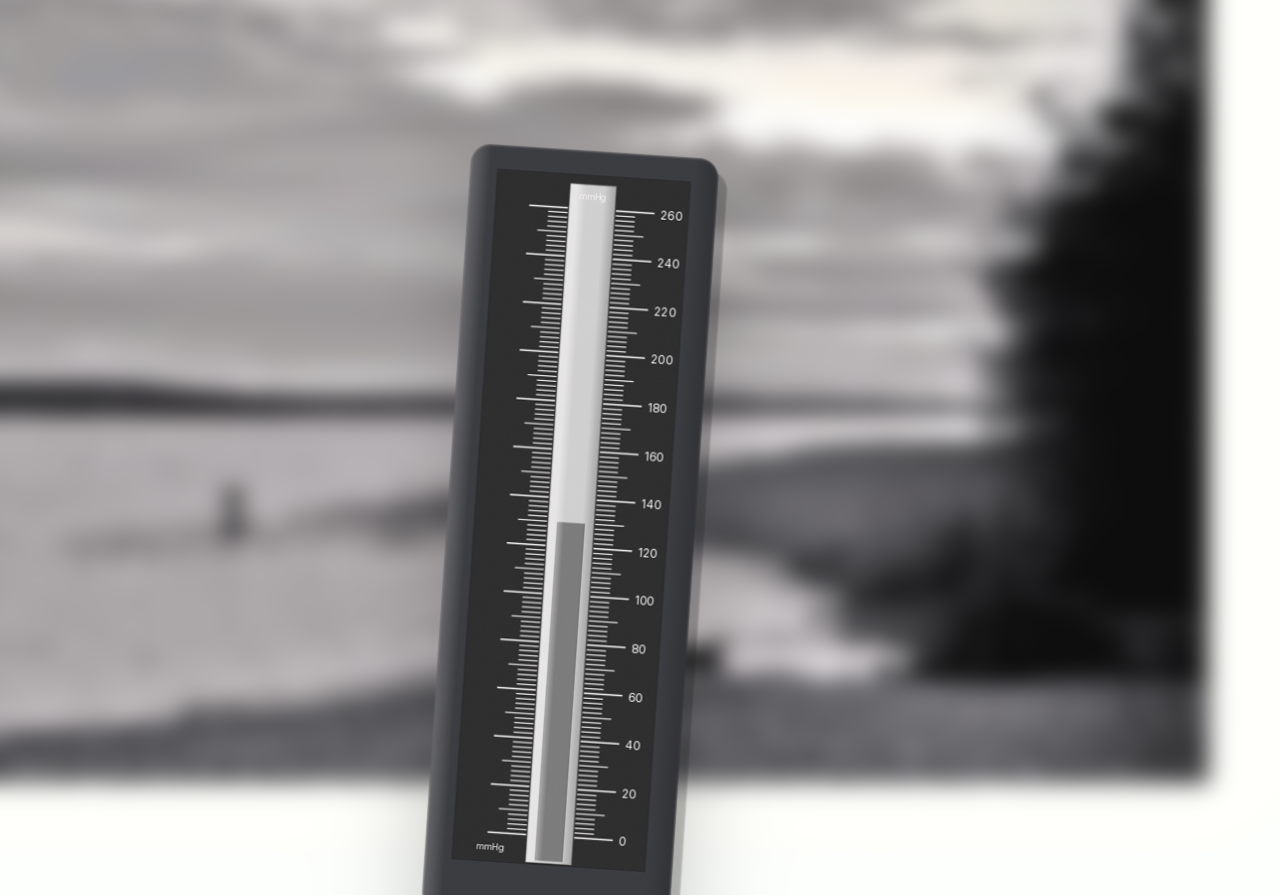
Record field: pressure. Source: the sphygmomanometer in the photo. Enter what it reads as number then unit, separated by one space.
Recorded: 130 mmHg
